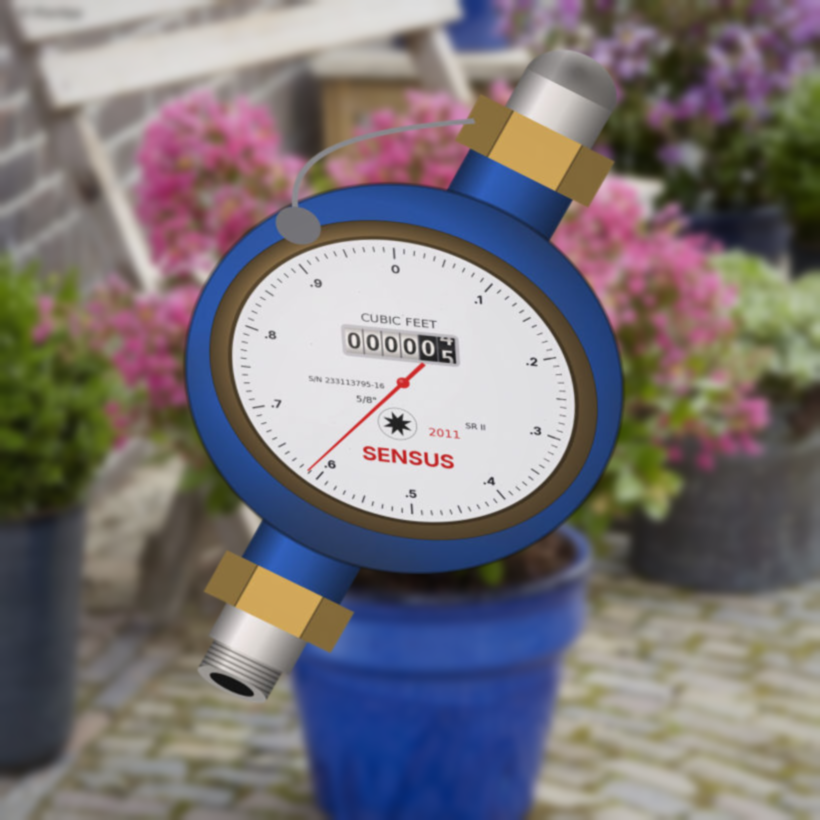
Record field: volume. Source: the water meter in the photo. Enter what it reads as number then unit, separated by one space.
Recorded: 4.61 ft³
